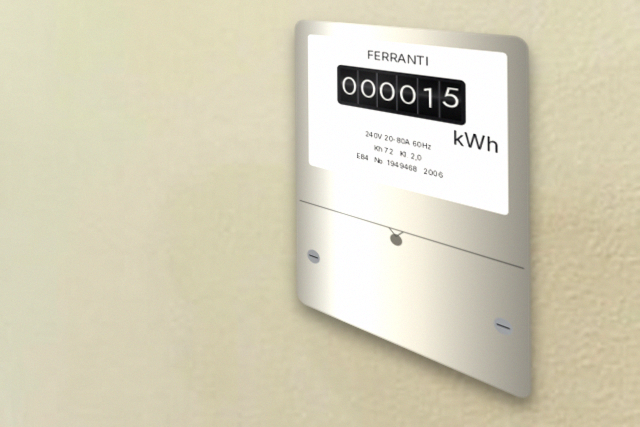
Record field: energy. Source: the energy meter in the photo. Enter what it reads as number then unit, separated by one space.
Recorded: 15 kWh
